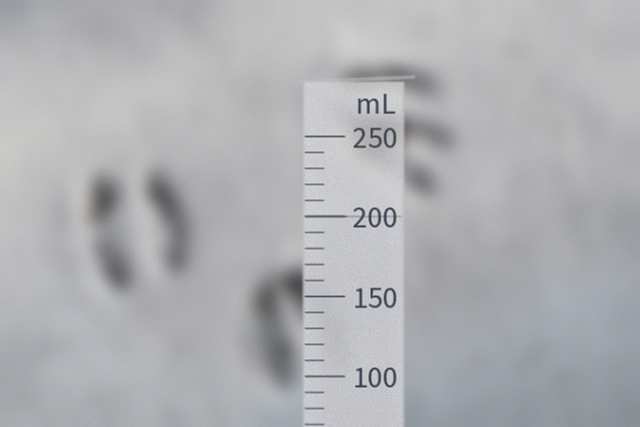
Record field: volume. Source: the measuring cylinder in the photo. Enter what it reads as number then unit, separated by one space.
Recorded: 200 mL
